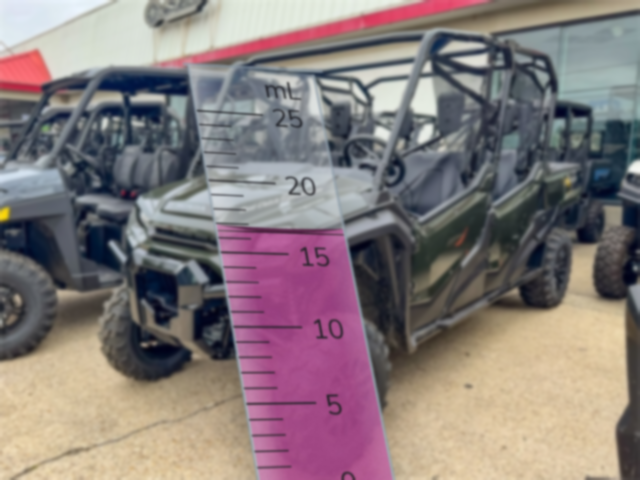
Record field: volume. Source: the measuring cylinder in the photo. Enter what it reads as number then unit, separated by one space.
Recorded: 16.5 mL
